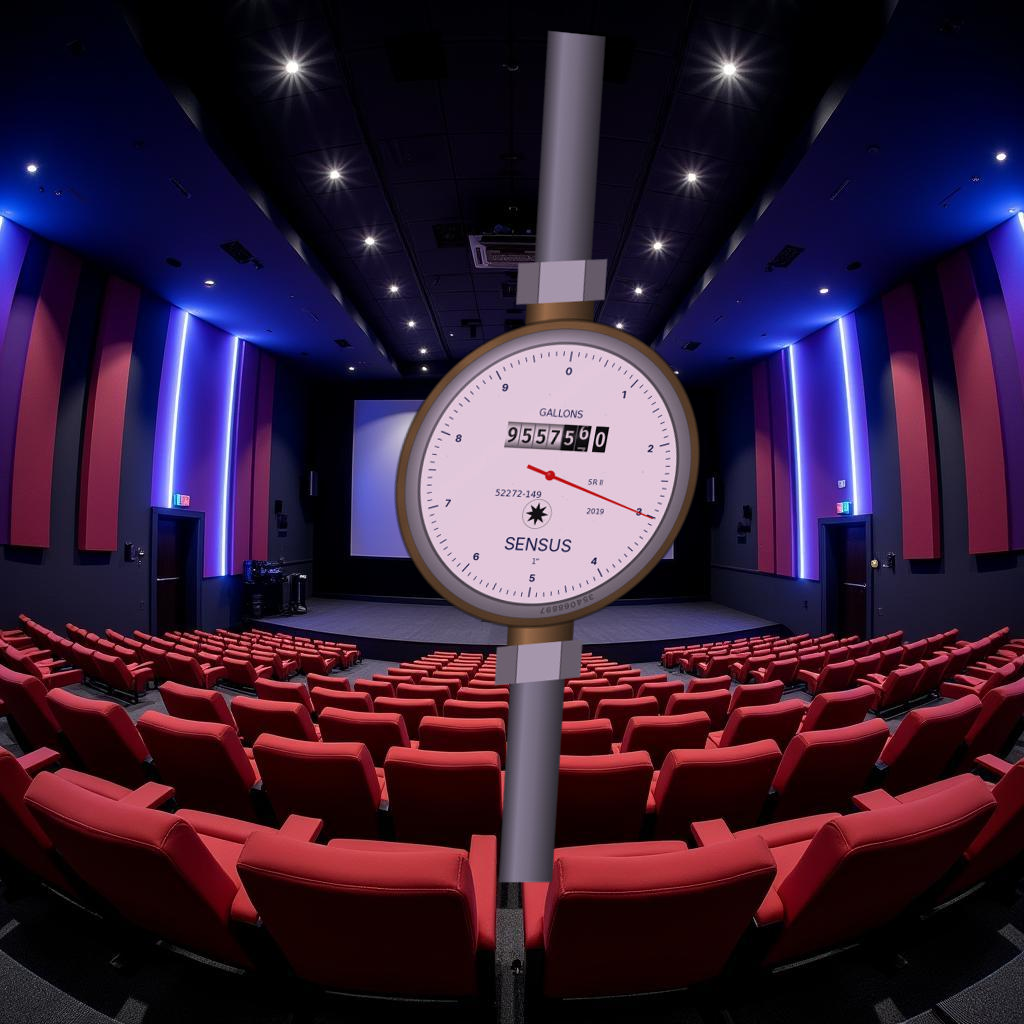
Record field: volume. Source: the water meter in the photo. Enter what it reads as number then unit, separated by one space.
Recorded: 9557563.0 gal
